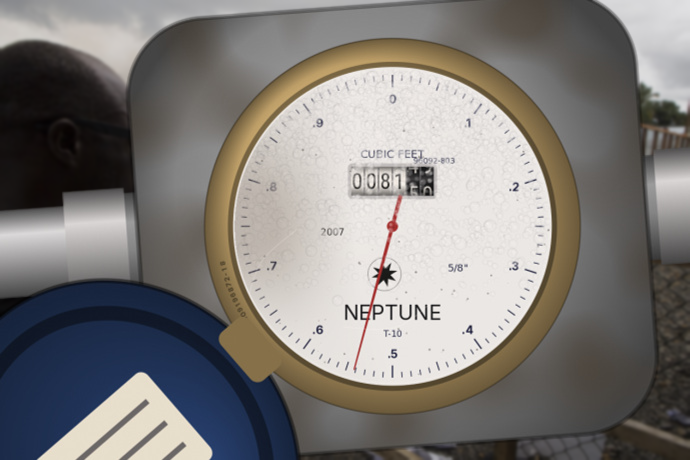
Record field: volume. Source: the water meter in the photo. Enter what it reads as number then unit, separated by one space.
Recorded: 8149.54 ft³
